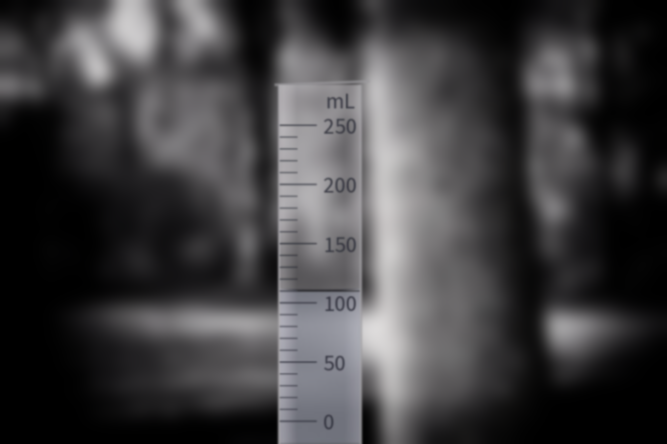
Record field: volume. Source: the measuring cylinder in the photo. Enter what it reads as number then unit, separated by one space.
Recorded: 110 mL
